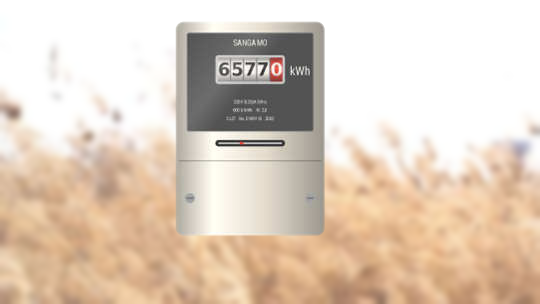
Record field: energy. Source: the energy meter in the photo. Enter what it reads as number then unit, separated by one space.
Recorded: 6577.0 kWh
